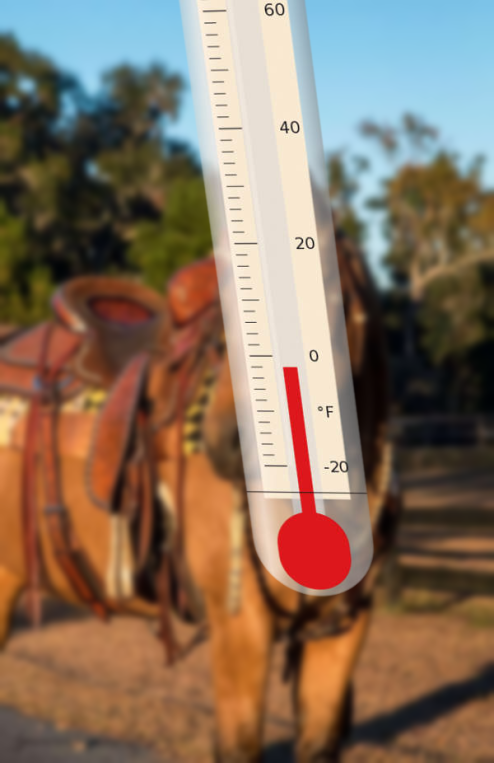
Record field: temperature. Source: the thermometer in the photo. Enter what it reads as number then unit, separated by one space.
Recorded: -2 °F
